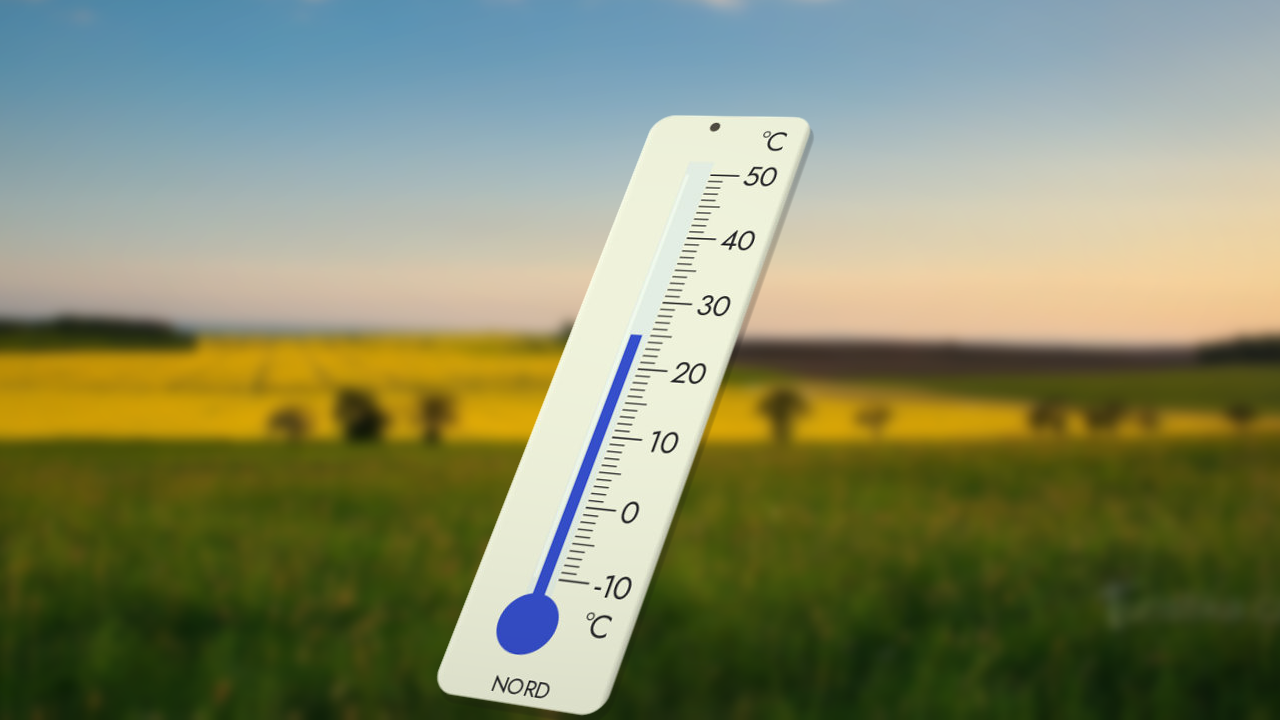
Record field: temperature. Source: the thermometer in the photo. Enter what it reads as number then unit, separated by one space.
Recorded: 25 °C
